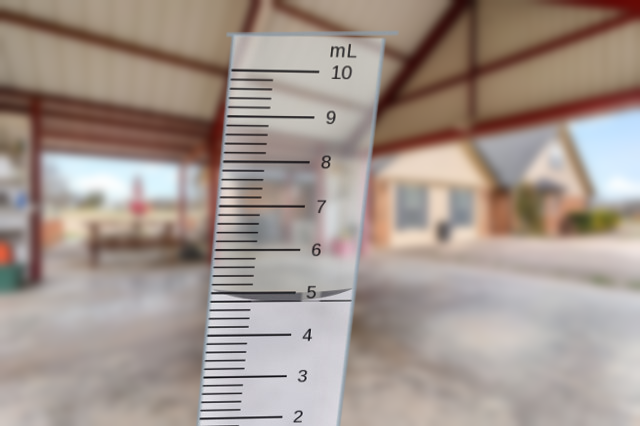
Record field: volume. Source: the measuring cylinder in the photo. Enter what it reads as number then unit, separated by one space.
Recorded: 4.8 mL
